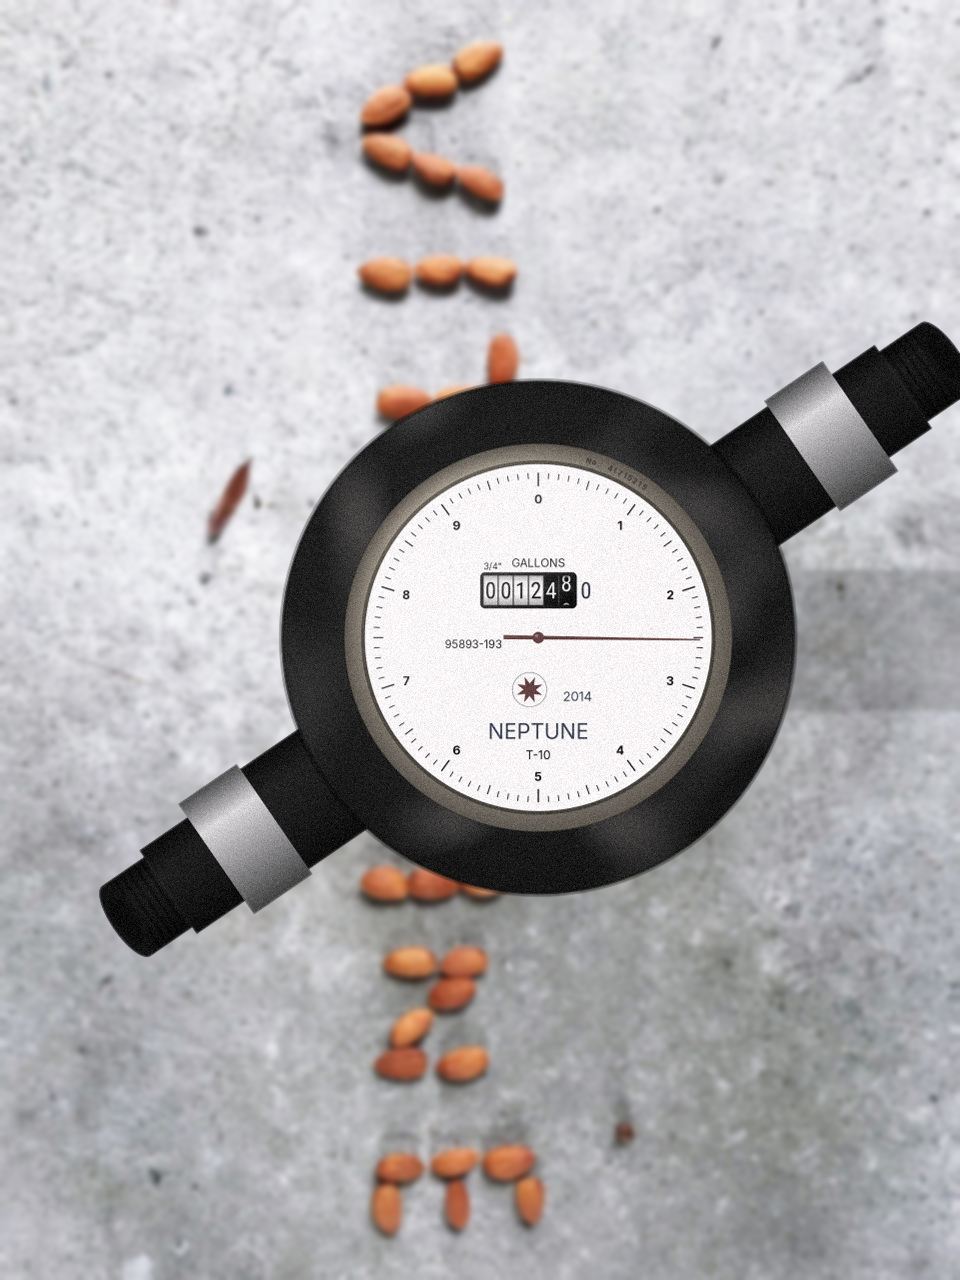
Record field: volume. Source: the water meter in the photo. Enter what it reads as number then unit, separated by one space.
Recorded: 12482.5 gal
